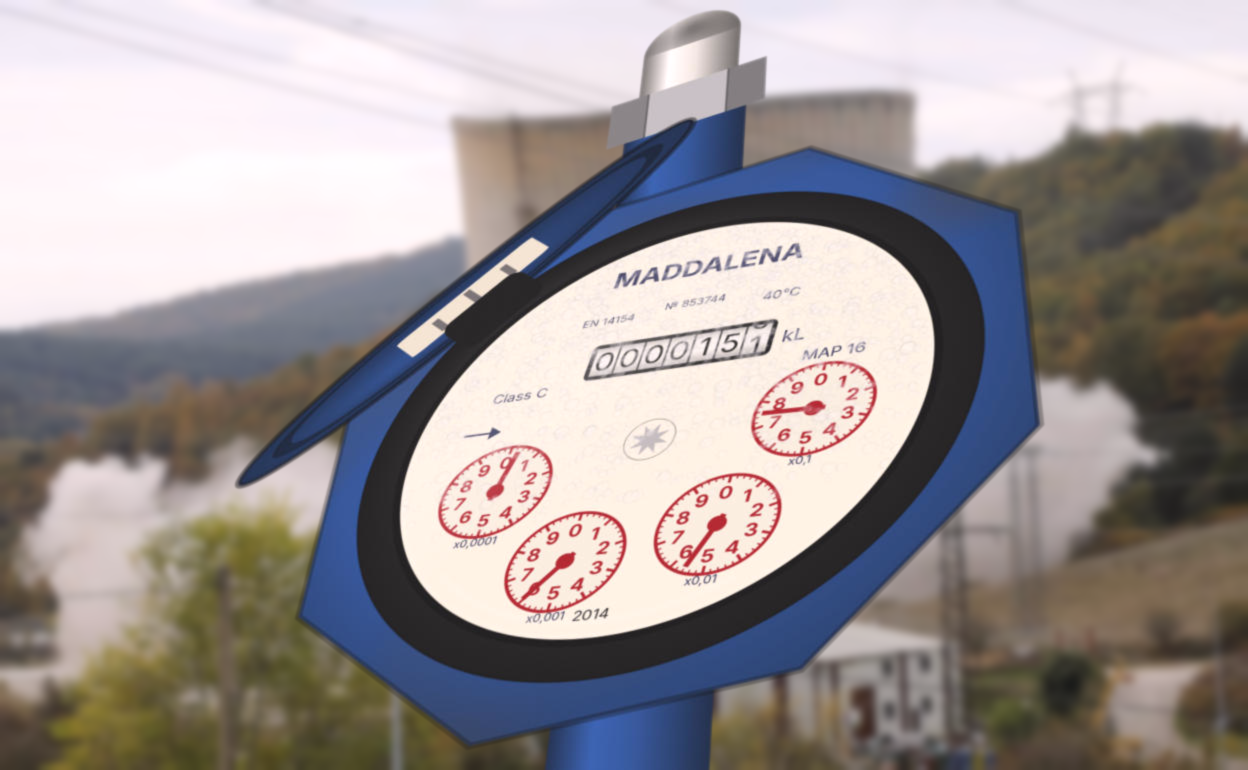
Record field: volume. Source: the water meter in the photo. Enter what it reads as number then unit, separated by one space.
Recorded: 150.7560 kL
